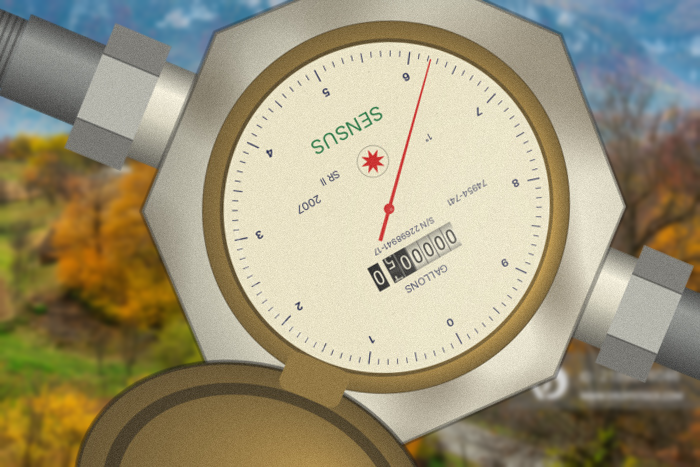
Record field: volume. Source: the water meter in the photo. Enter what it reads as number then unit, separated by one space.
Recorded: 46.2 gal
